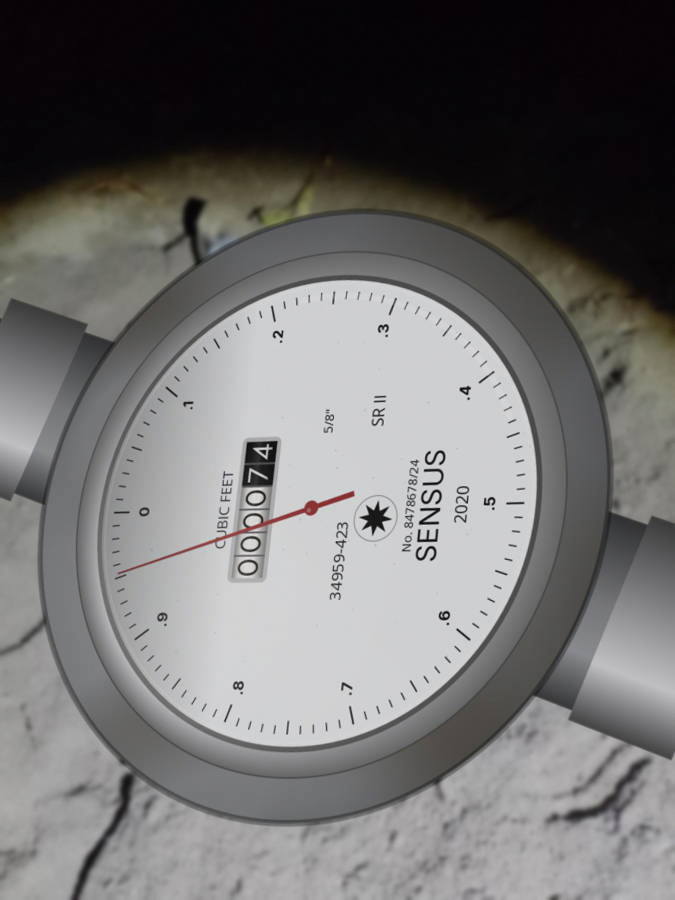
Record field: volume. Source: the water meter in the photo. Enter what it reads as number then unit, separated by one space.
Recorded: 73.95 ft³
